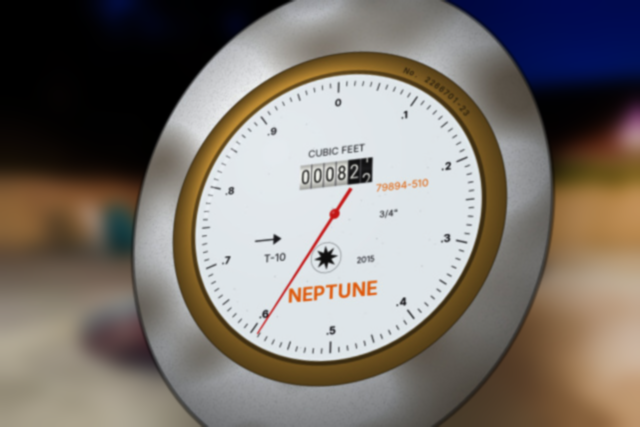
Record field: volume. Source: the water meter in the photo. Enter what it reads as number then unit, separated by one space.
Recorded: 821.59 ft³
